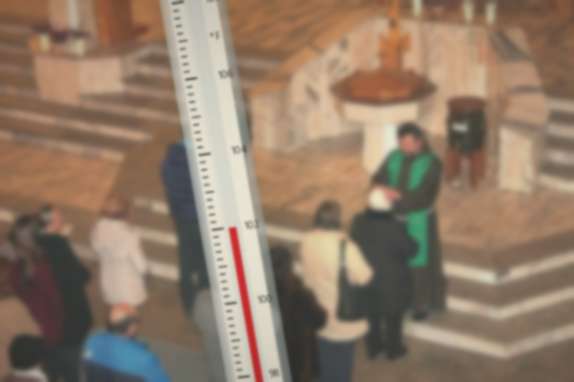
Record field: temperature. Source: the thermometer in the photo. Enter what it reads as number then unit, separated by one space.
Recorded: 102 °F
